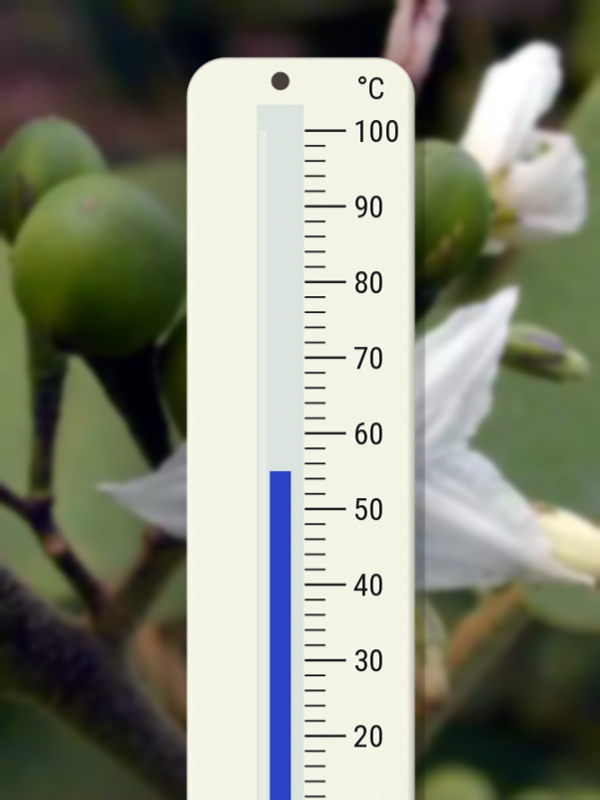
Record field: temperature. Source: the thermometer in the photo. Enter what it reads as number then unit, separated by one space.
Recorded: 55 °C
